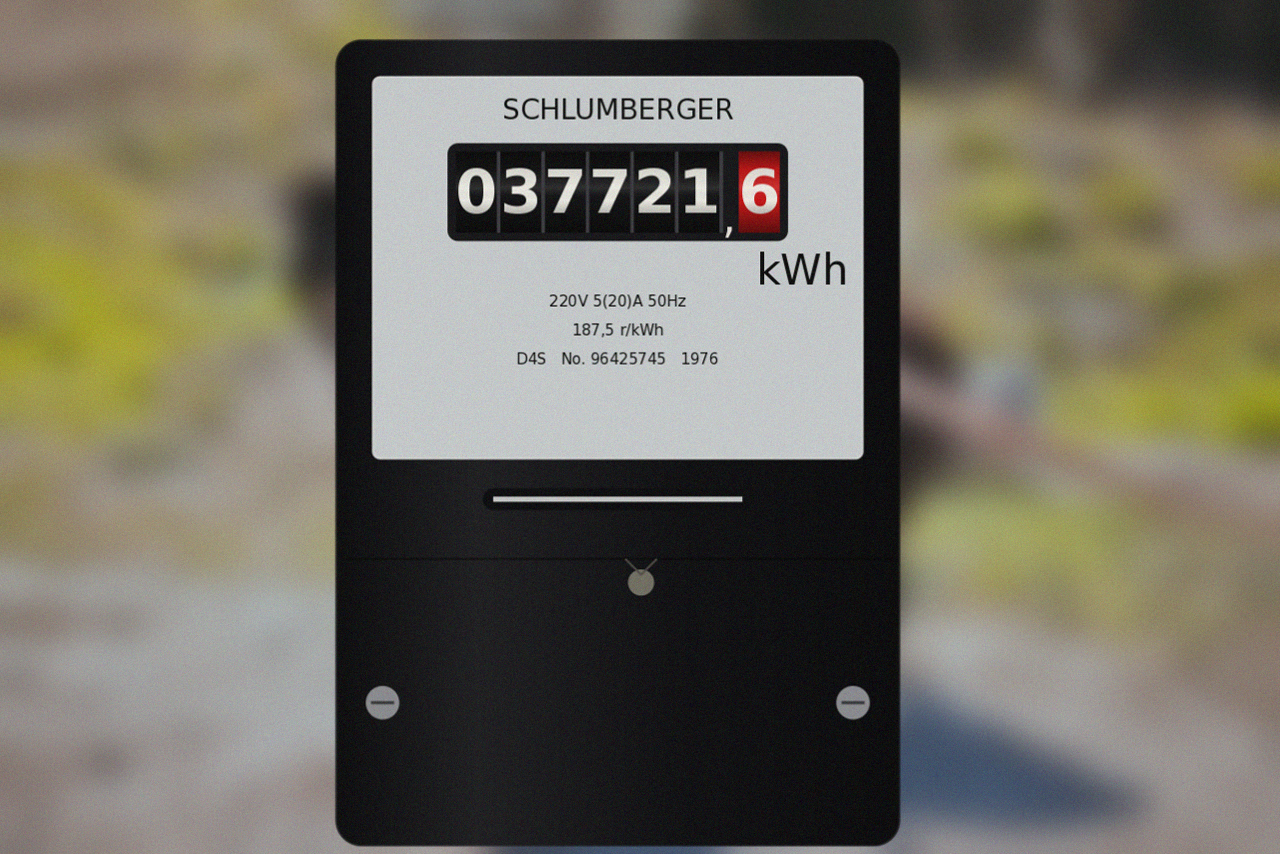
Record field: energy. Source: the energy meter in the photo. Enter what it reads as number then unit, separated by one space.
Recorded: 37721.6 kWh
